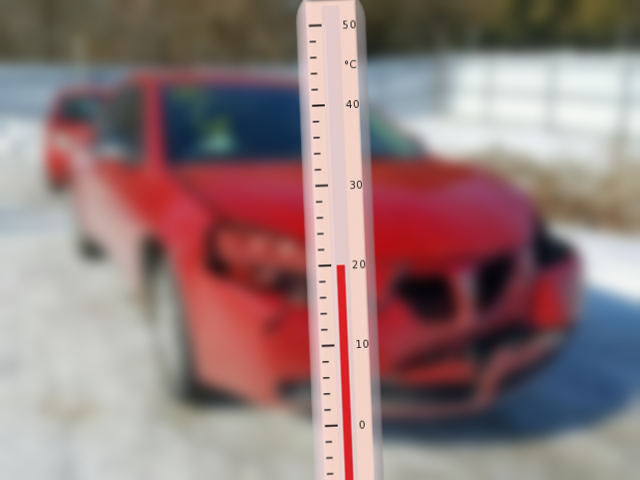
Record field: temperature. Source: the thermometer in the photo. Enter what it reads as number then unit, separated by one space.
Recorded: 20 °C
